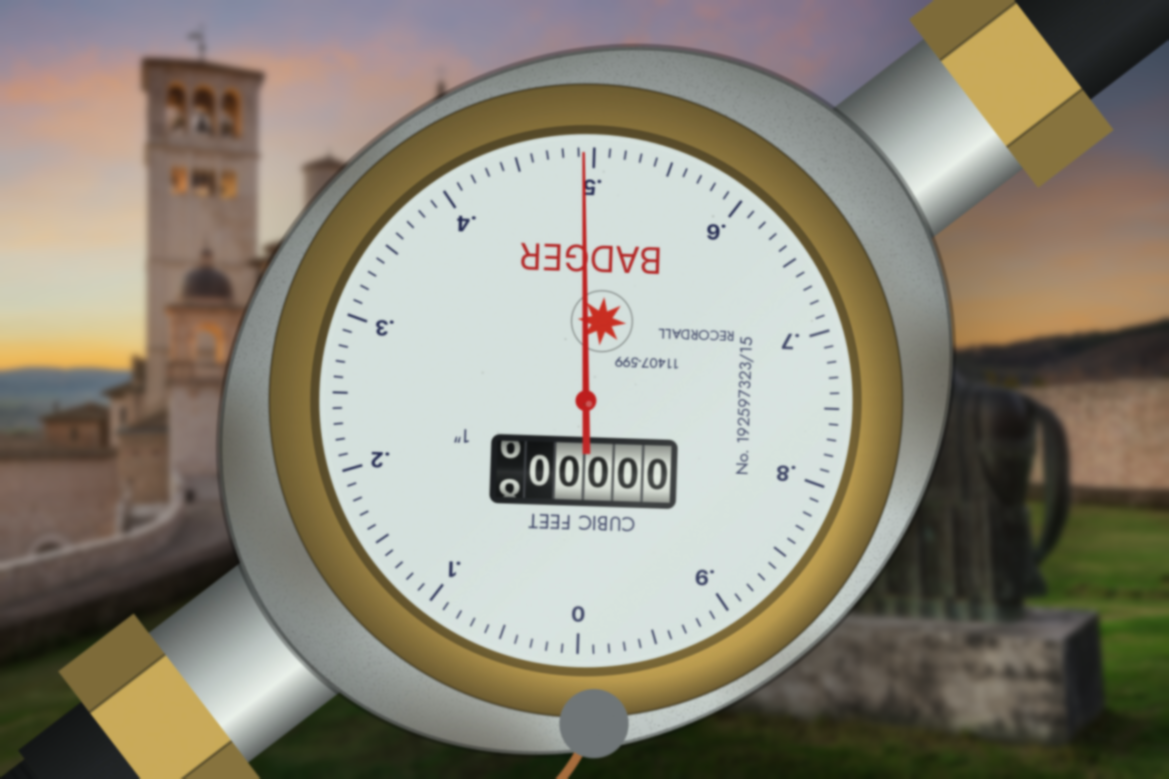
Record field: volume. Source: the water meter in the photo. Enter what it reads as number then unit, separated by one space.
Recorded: 8.49 ft³
